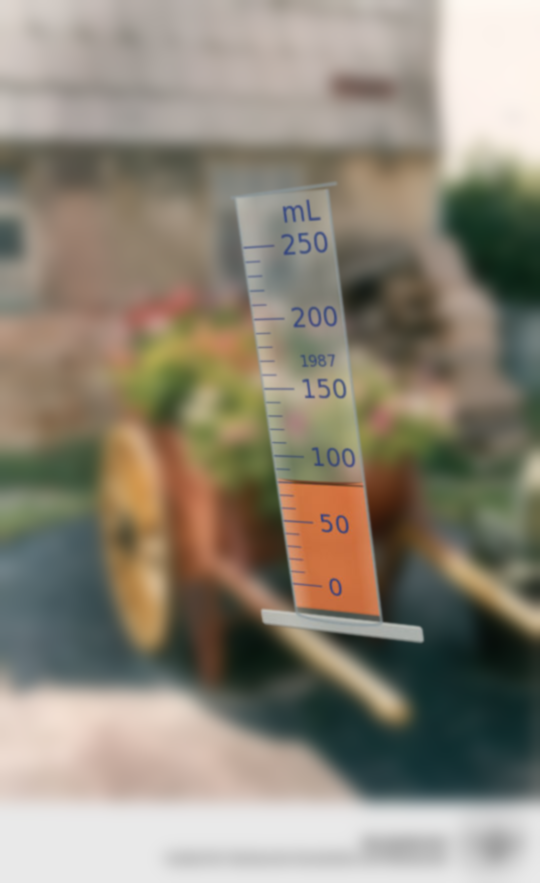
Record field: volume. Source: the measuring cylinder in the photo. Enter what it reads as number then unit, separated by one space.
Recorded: 80 mL
